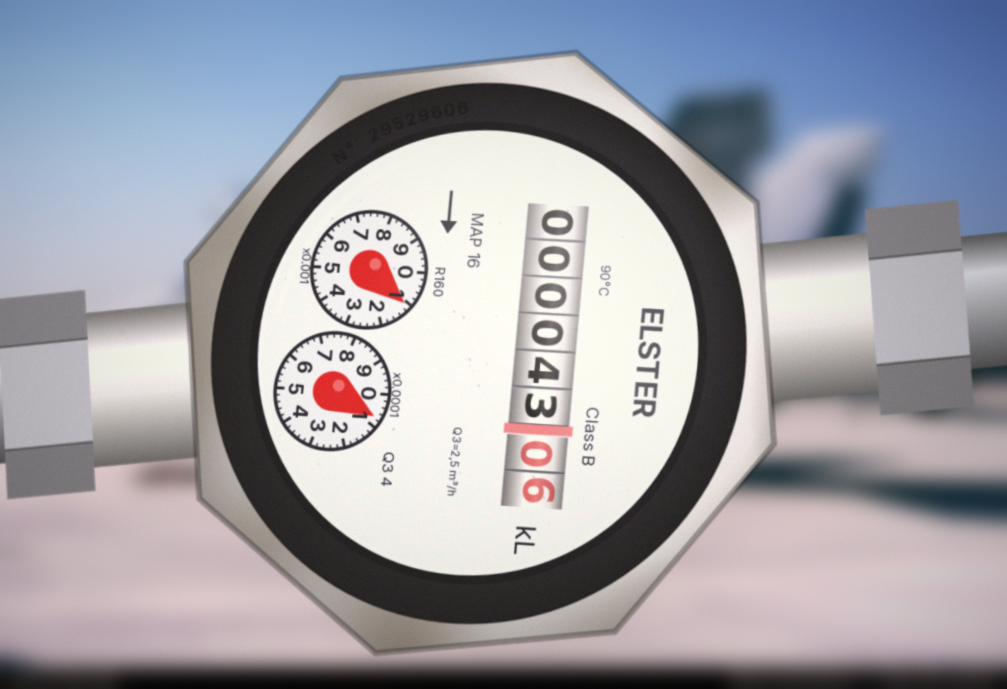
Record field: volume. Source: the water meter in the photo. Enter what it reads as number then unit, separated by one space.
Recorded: 43.0610 kL
